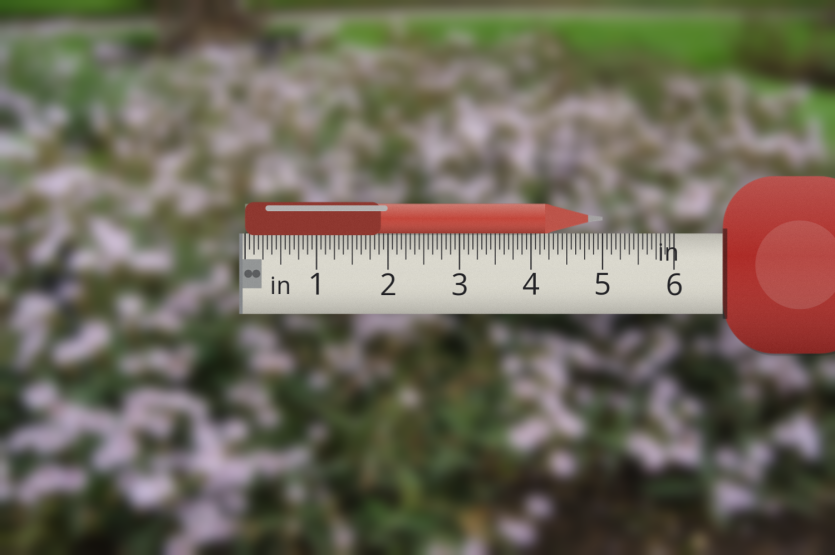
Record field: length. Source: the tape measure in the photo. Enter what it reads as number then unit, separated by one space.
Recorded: 5 in
